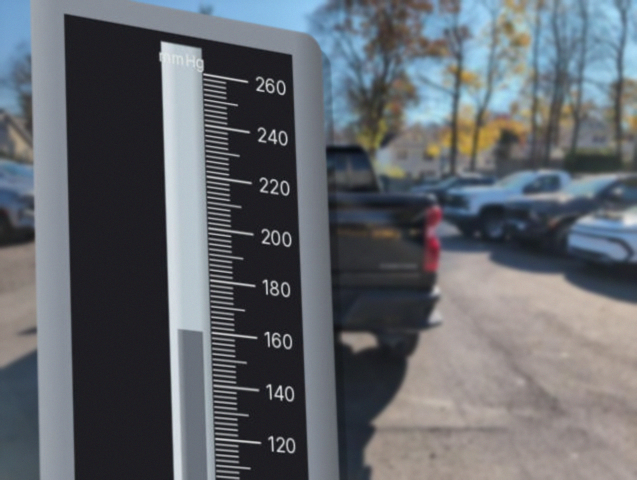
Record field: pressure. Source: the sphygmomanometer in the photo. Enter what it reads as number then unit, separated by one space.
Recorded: 160 mmHg
